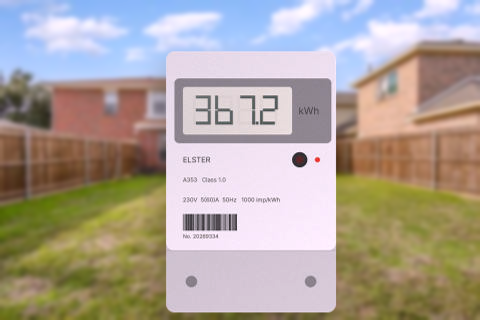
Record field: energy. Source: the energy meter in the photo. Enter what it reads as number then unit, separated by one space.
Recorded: 367.2 kWh
